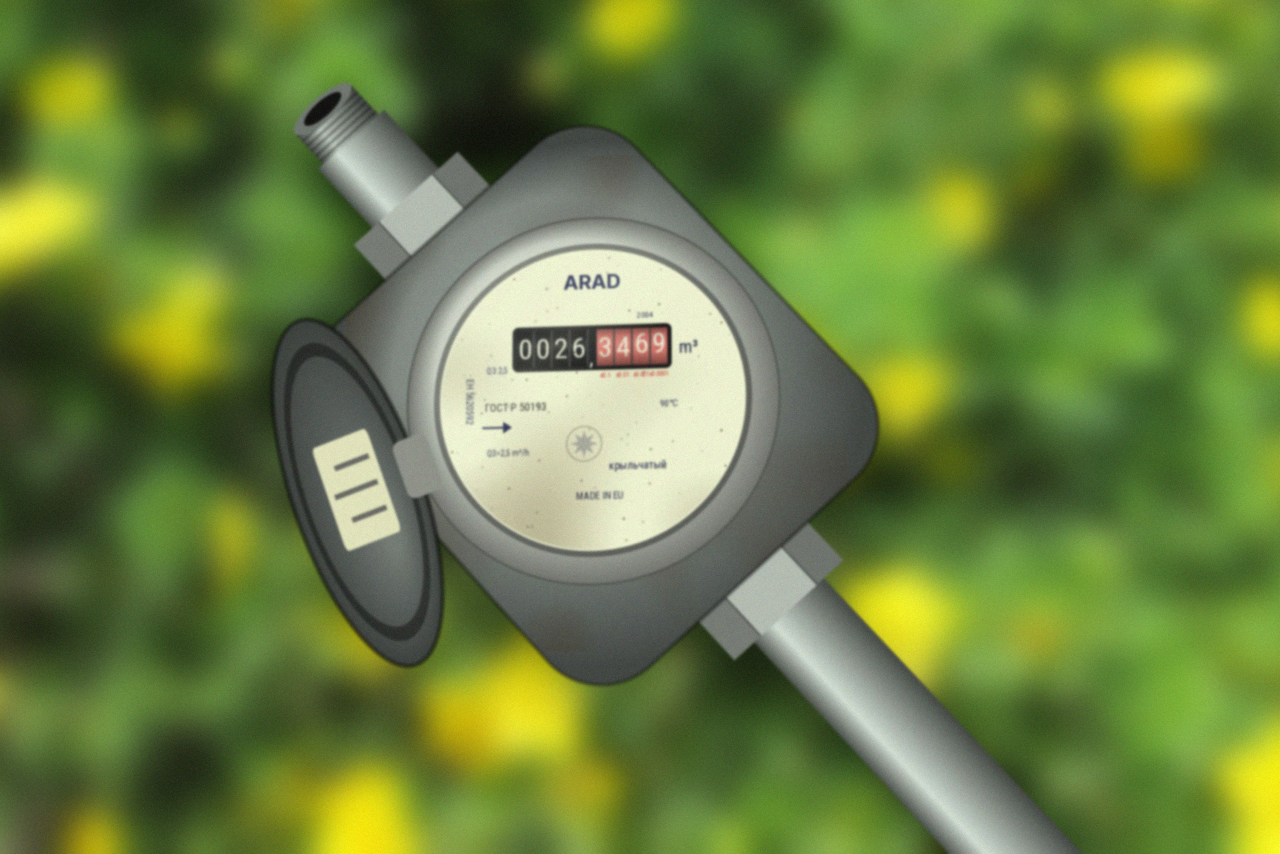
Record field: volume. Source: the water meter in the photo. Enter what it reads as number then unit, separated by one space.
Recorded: 26.3469 m³
